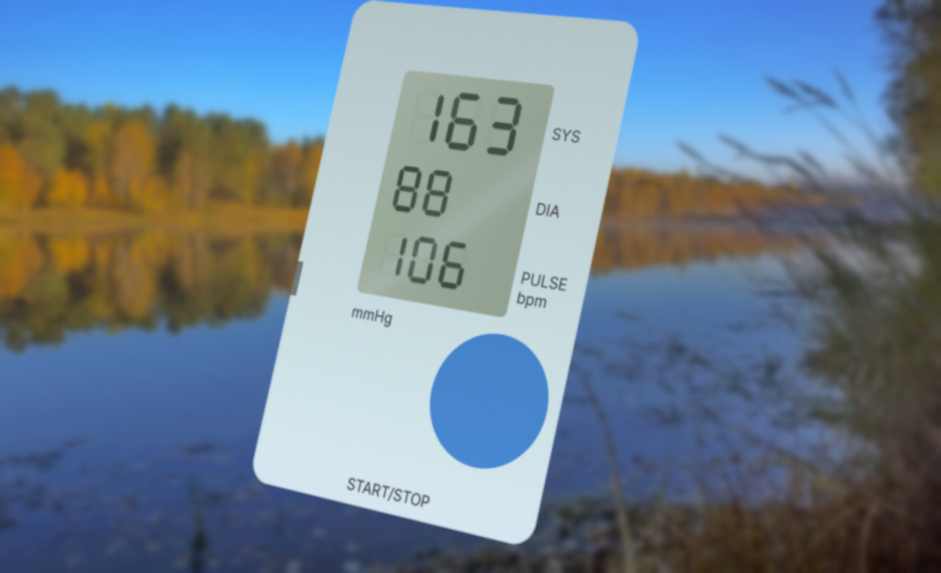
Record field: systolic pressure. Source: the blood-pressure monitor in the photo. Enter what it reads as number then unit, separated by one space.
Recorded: 163 mmHg
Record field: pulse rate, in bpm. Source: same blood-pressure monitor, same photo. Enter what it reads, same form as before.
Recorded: 106 bpm
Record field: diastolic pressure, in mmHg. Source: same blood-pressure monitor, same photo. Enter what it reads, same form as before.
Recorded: 88 mmHg
